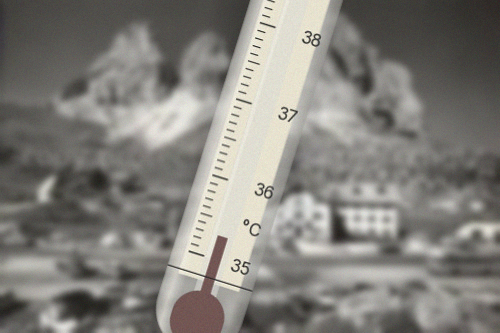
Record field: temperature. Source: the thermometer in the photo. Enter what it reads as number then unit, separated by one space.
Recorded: 35.3 °C
